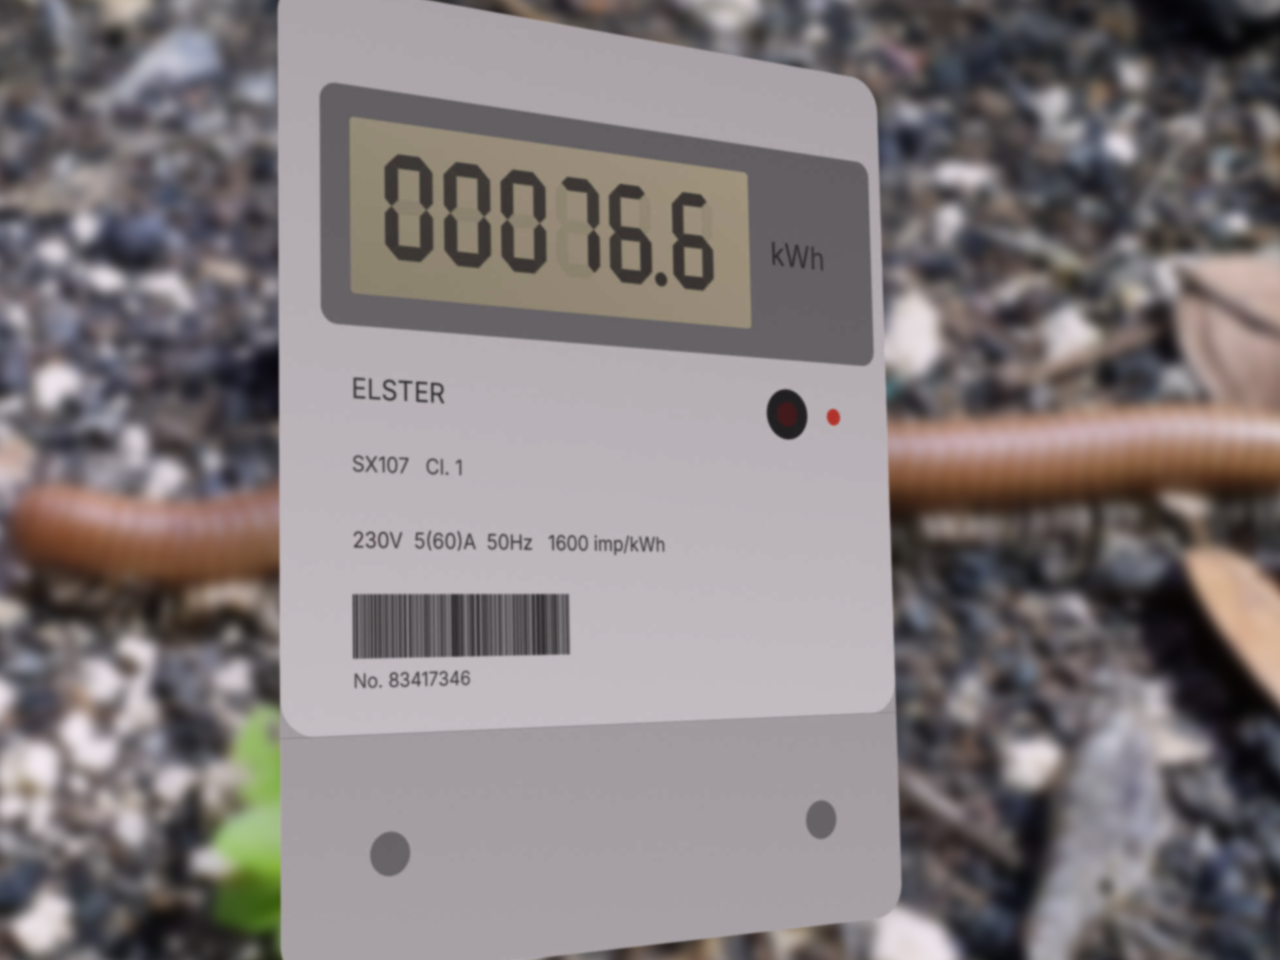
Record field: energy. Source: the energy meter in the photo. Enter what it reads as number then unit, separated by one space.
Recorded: 76.6 kWh
